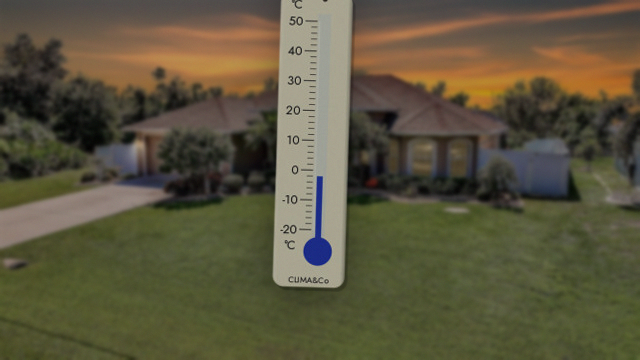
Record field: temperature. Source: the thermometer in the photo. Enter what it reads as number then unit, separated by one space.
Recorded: -2 °C
